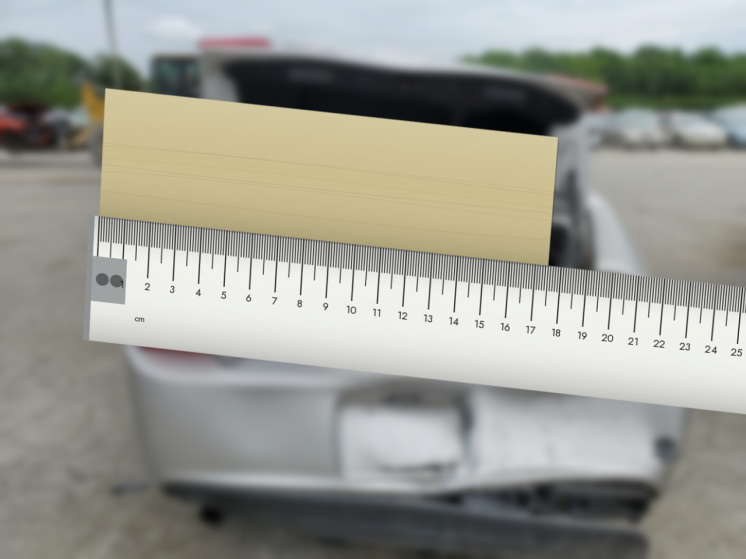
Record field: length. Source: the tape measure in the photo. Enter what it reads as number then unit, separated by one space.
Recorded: 17.5 cm
